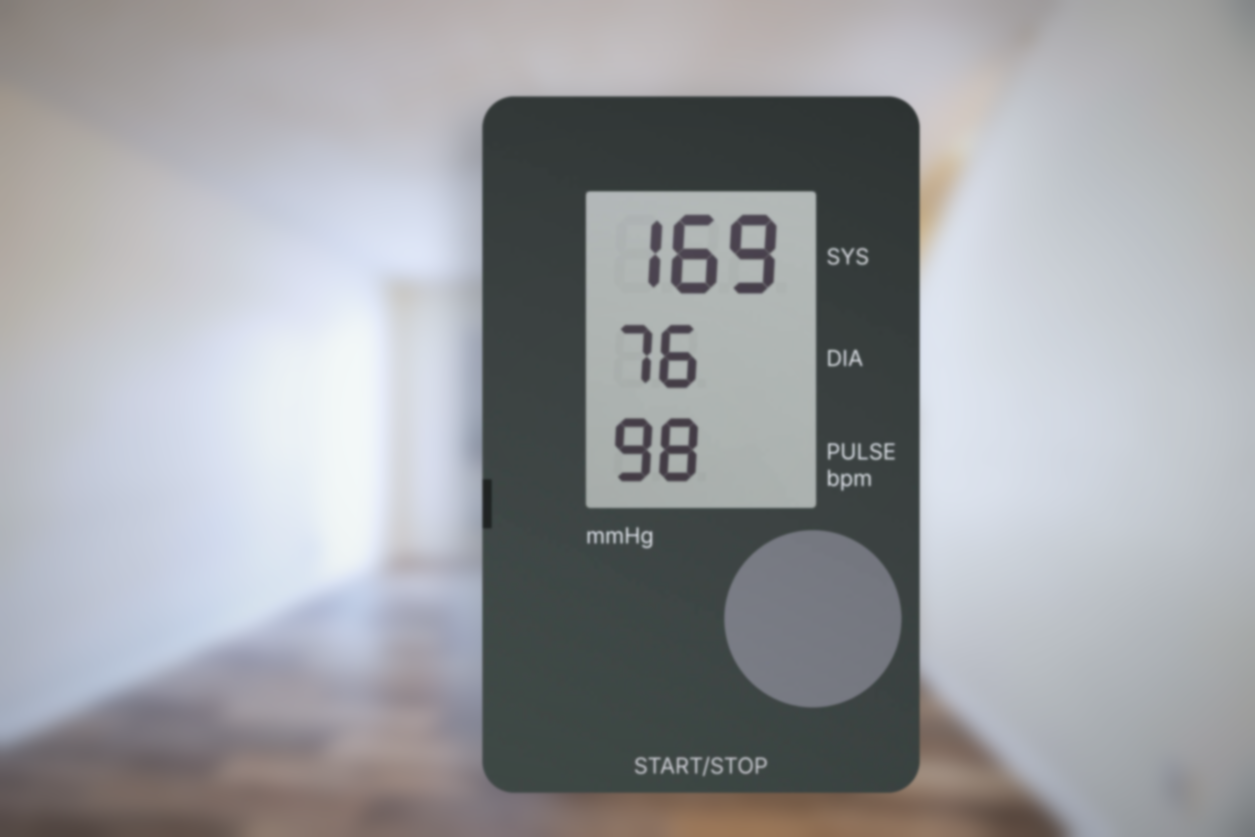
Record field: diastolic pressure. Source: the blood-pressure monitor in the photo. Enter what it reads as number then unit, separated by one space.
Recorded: 76 mmHg
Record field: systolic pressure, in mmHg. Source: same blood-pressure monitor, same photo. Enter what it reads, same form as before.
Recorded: 169 mmHg
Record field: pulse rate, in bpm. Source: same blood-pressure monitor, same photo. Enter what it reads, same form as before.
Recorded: 98 bpm
